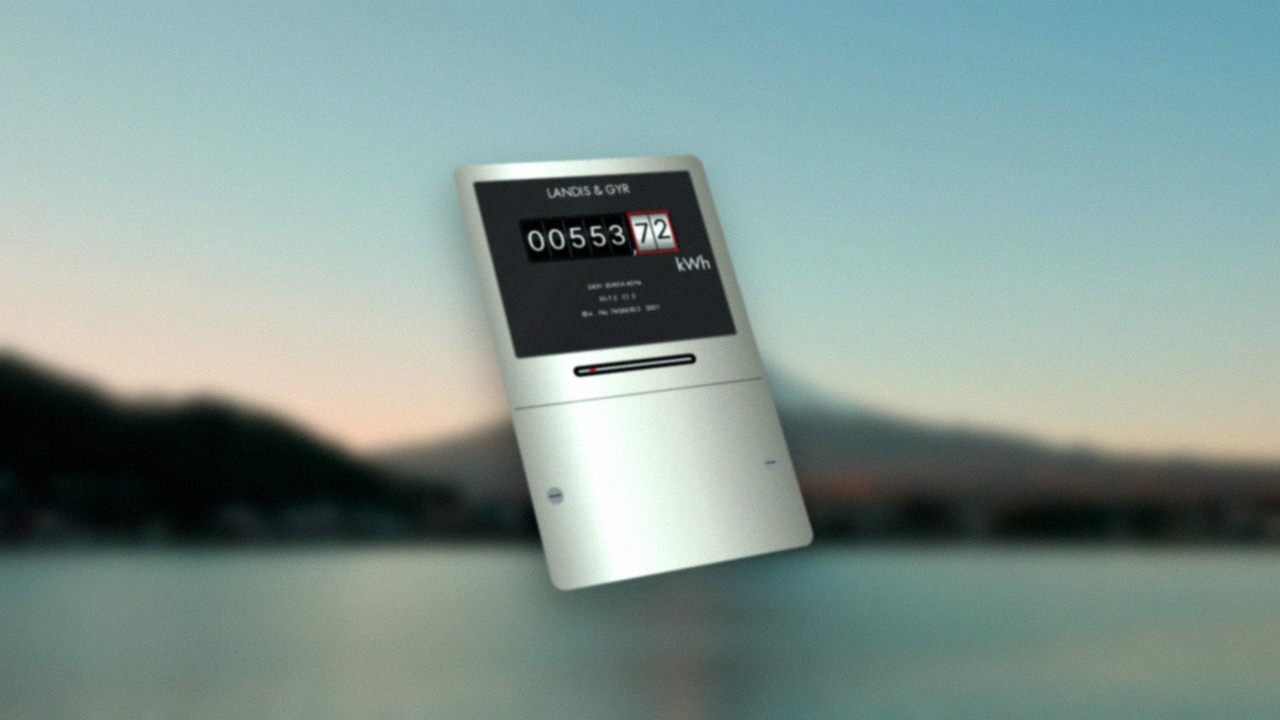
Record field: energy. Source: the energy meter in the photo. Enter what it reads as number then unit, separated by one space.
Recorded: 553.72 kWh
